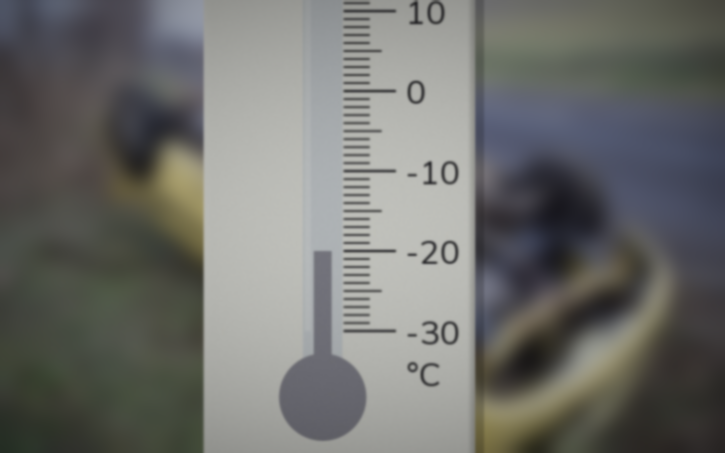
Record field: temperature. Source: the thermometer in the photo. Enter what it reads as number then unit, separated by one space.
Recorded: -20 °C
